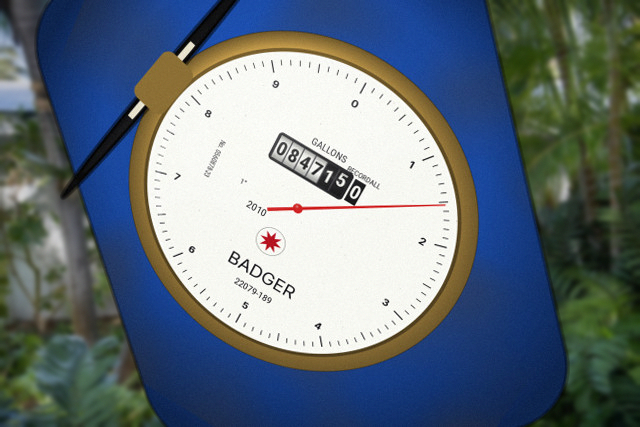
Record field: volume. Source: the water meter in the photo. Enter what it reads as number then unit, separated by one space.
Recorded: 847151.5 gal
